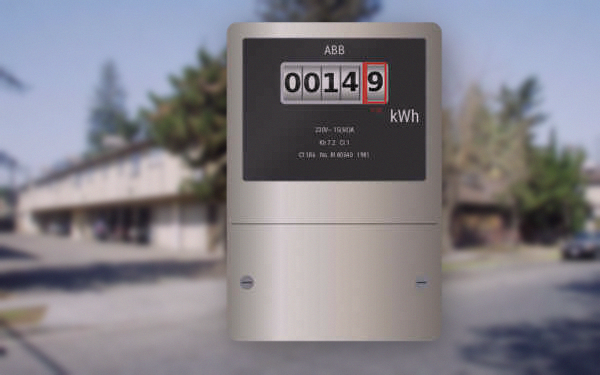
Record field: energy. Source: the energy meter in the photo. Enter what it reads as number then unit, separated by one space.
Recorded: 14.9 kWh
